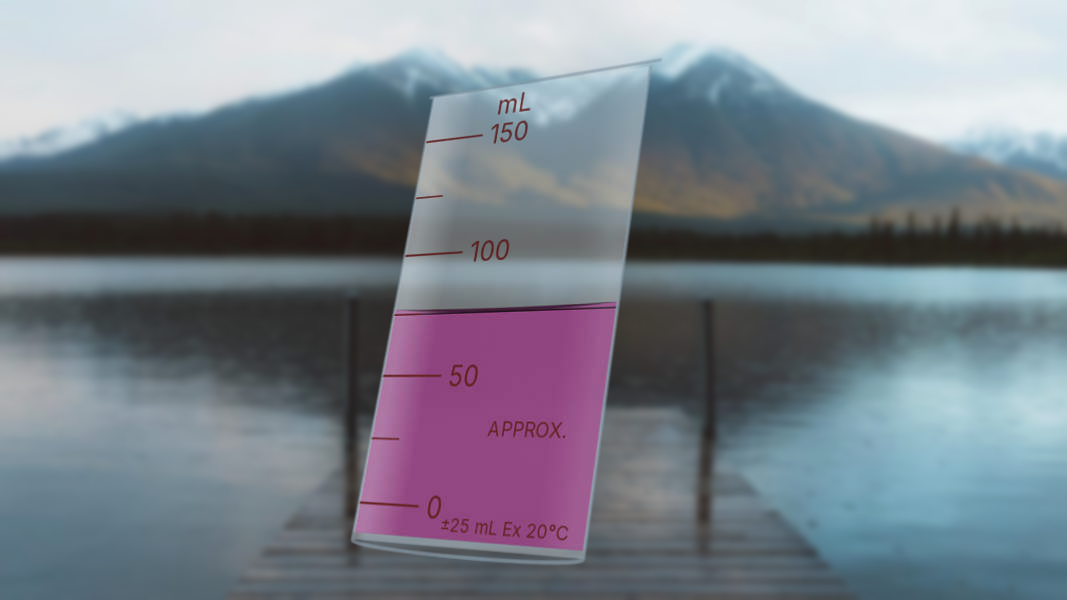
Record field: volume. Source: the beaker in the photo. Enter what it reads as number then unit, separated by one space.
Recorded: 75 mL
